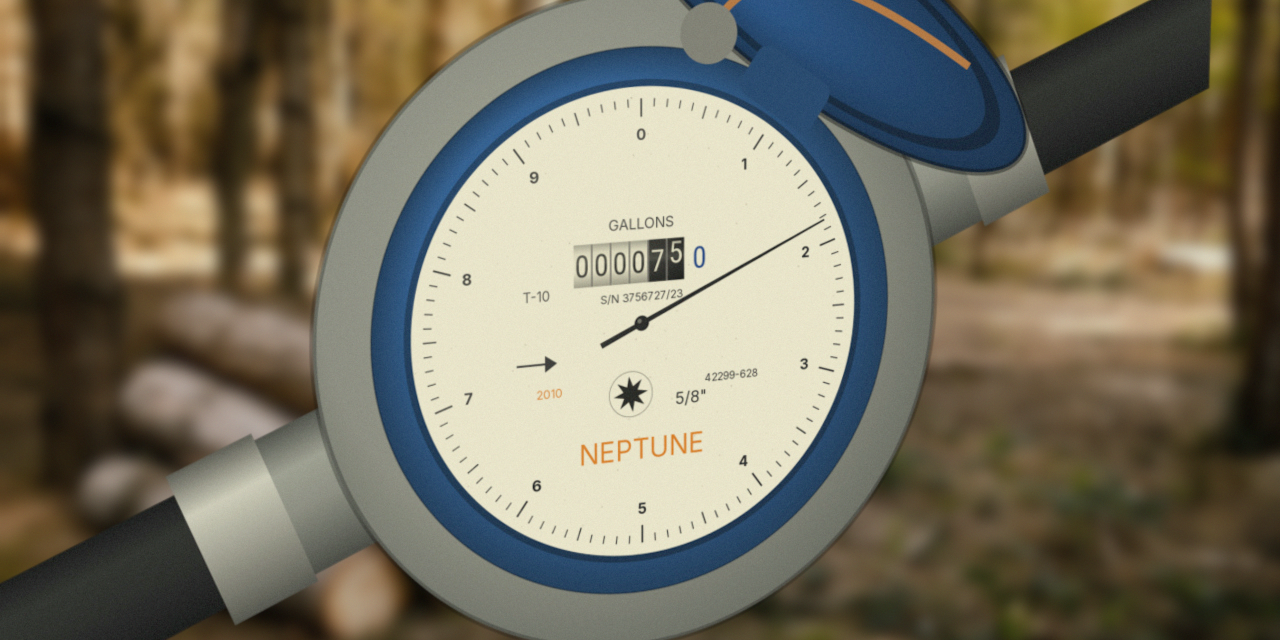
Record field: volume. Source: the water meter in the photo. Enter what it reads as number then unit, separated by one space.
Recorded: 751.8 gal
